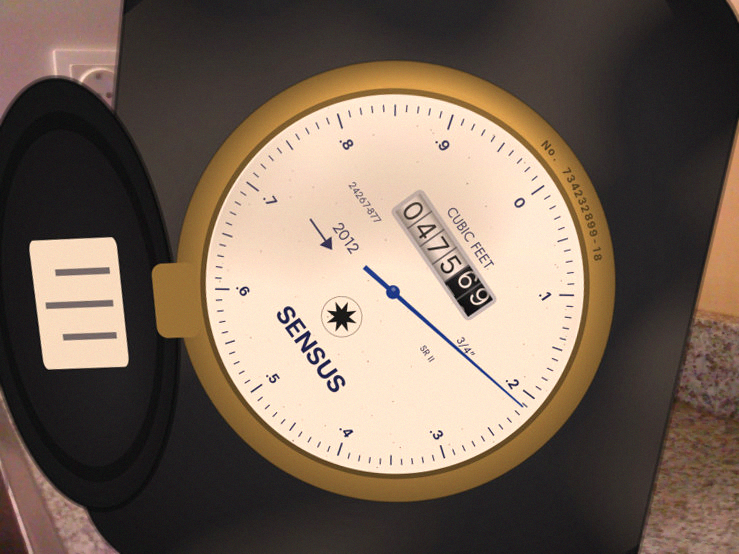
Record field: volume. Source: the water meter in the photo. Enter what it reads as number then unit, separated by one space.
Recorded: 47569.21 ft³
